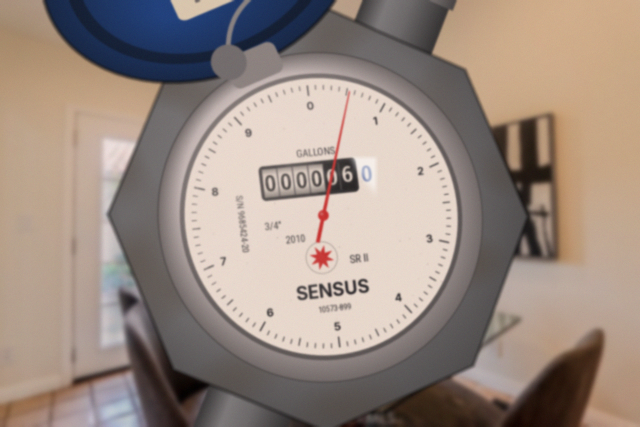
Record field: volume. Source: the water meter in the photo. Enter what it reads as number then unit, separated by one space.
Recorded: 60.5 gal
